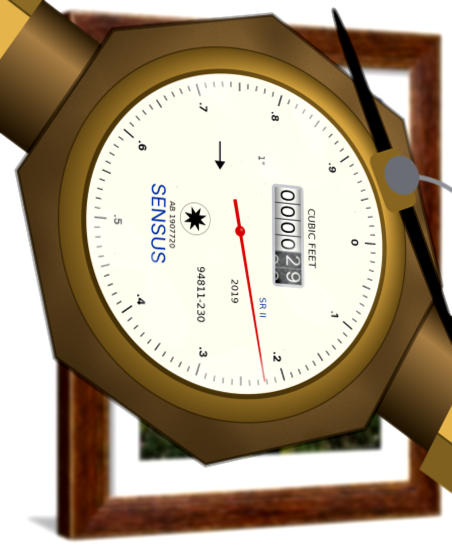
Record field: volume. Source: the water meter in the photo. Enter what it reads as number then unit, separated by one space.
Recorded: 29.22 ft³
